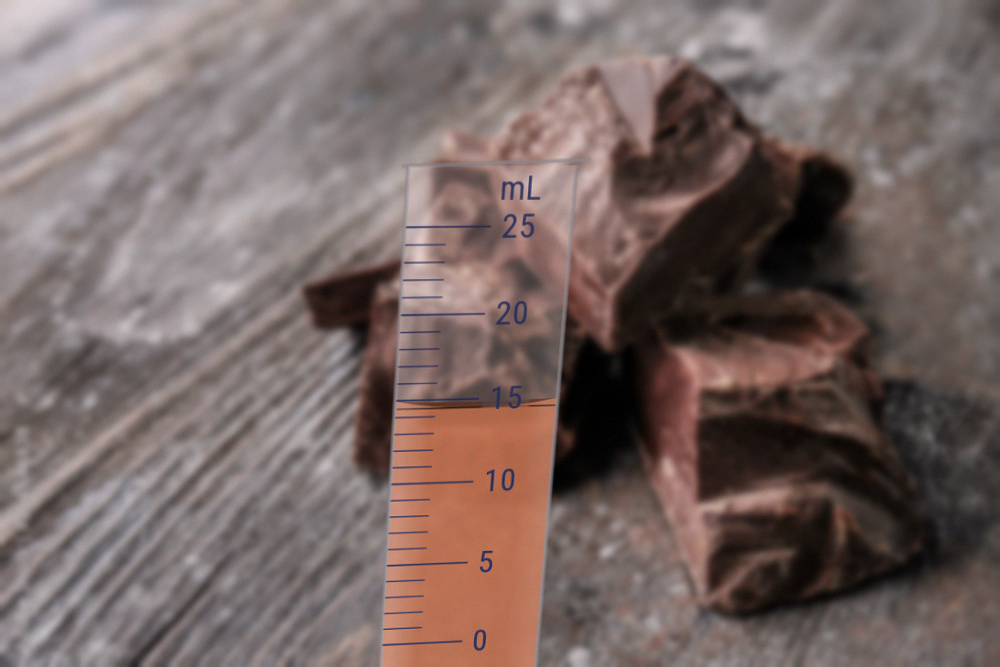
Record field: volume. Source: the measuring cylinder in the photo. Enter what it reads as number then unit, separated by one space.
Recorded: 14.5 mL
